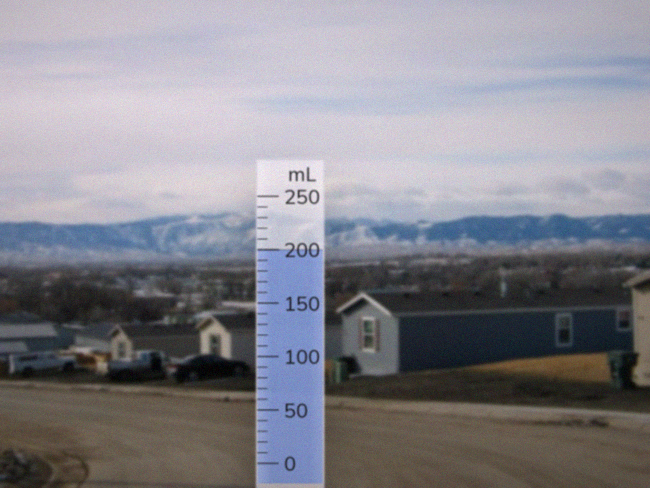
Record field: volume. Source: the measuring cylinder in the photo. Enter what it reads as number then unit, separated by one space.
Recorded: 200 mL
